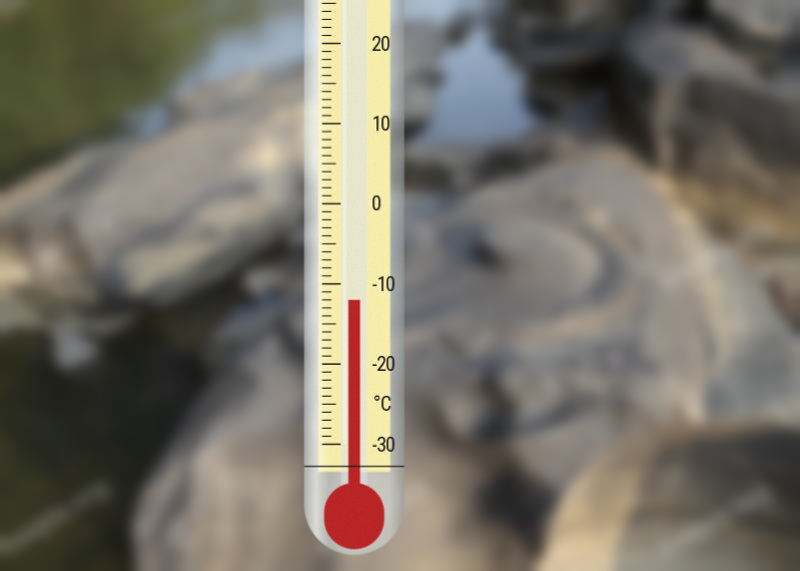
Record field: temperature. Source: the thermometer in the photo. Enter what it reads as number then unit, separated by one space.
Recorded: -12 °C
